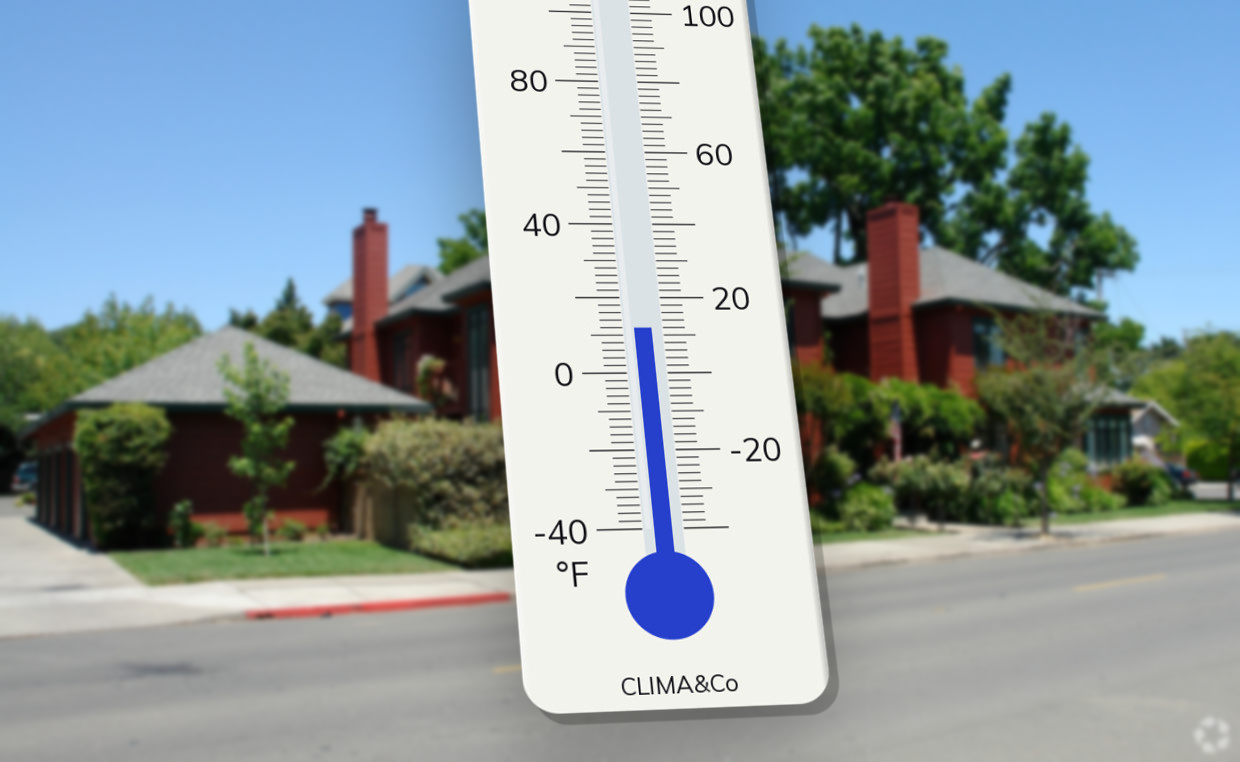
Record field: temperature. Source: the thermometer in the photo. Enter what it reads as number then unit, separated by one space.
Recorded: 12 °F
